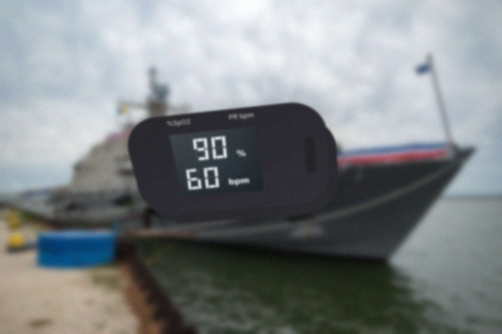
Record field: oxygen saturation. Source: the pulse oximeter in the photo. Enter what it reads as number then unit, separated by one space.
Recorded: 90 %
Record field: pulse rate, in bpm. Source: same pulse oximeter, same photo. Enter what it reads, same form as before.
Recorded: 60 bpm
